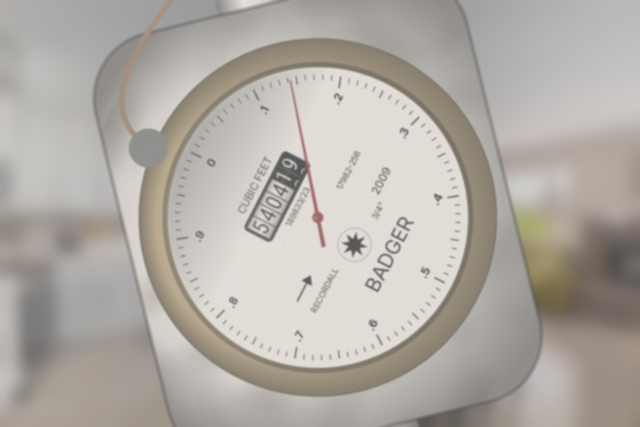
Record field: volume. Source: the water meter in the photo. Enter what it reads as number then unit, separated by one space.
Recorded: 540419.14 ft³
